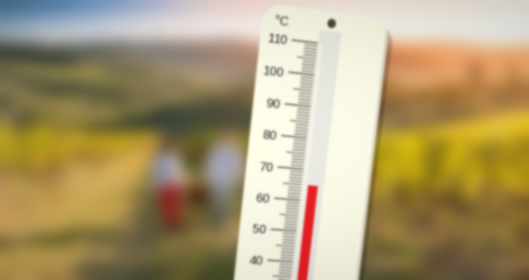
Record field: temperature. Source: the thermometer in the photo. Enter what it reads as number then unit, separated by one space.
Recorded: 65 °C
